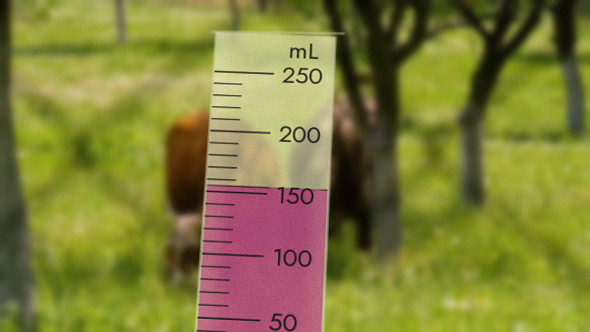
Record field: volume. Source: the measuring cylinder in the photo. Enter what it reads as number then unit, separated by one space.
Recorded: 155 mL
